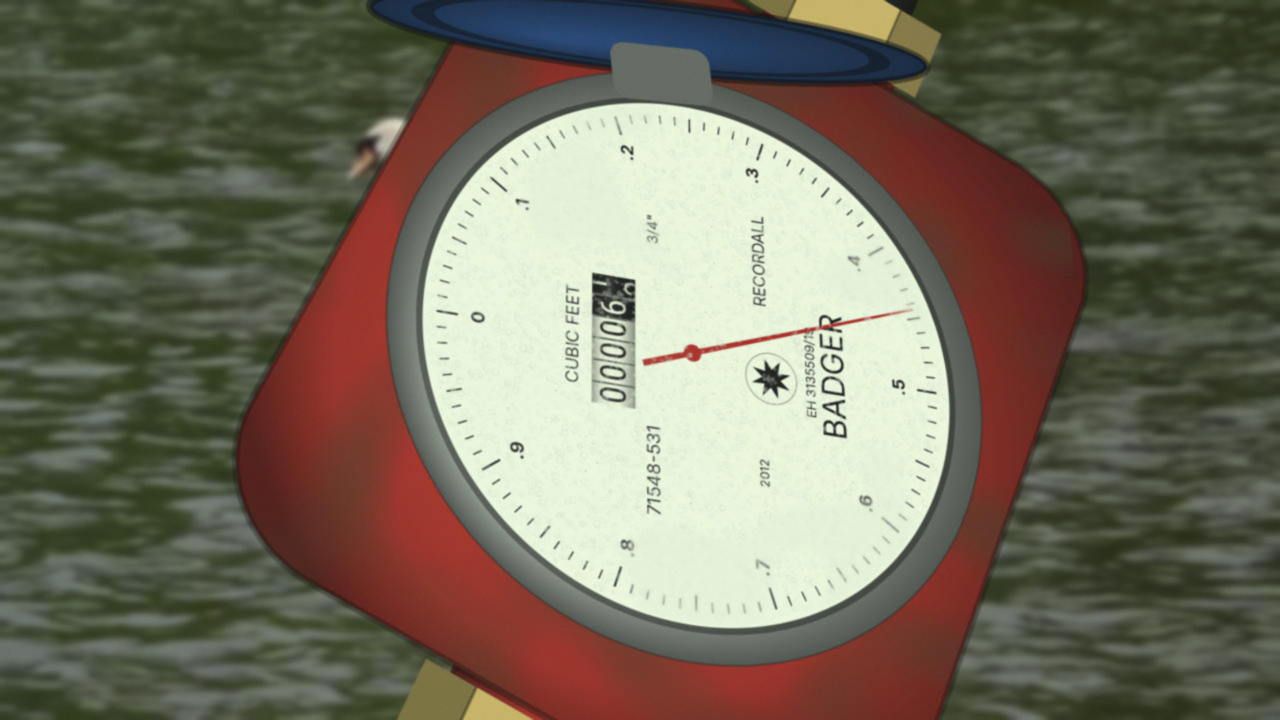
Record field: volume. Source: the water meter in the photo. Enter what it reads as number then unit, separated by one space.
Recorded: 61.44 ft³
